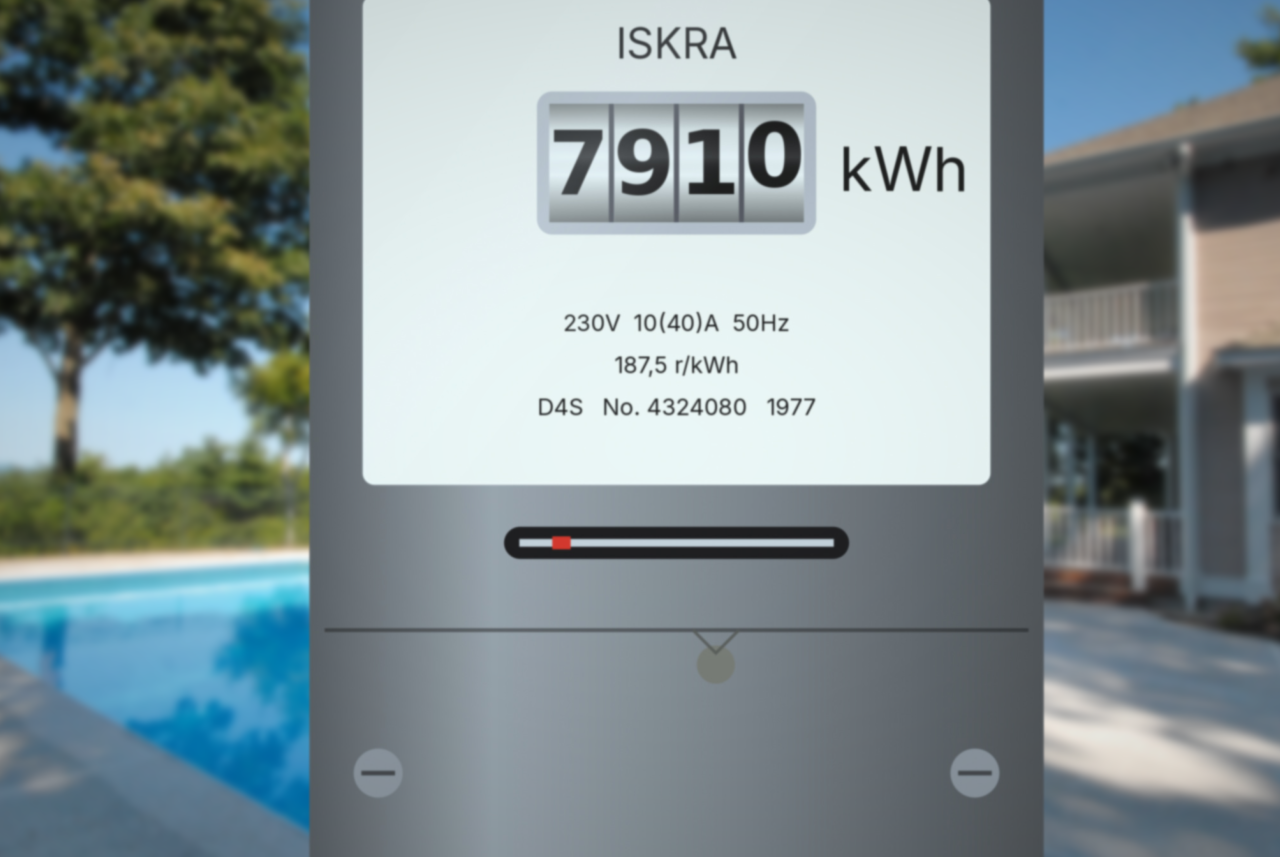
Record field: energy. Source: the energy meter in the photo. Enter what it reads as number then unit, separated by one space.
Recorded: 7910 kWh
